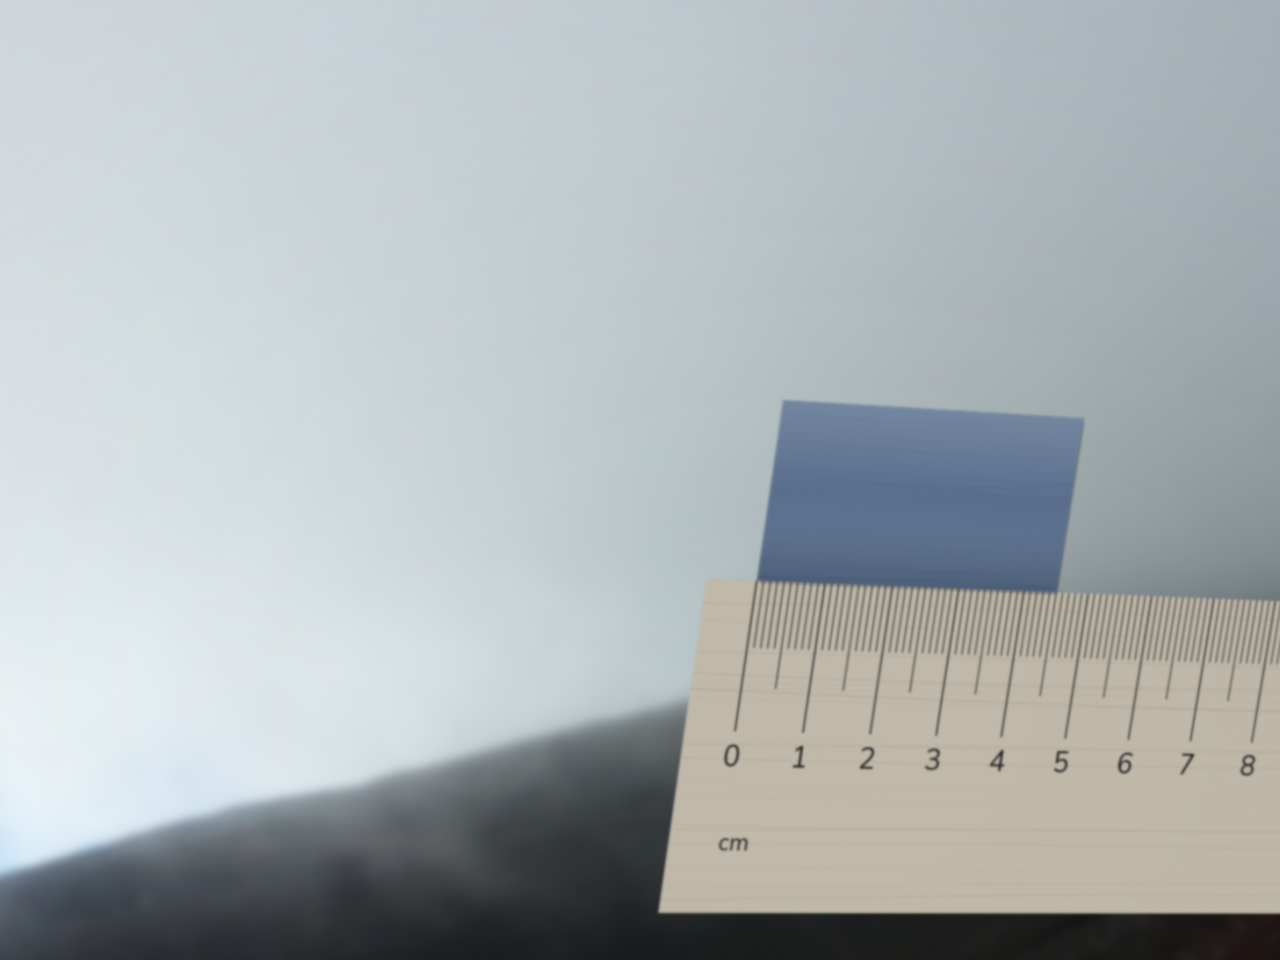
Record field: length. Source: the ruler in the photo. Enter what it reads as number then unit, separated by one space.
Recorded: 4.5 cm
